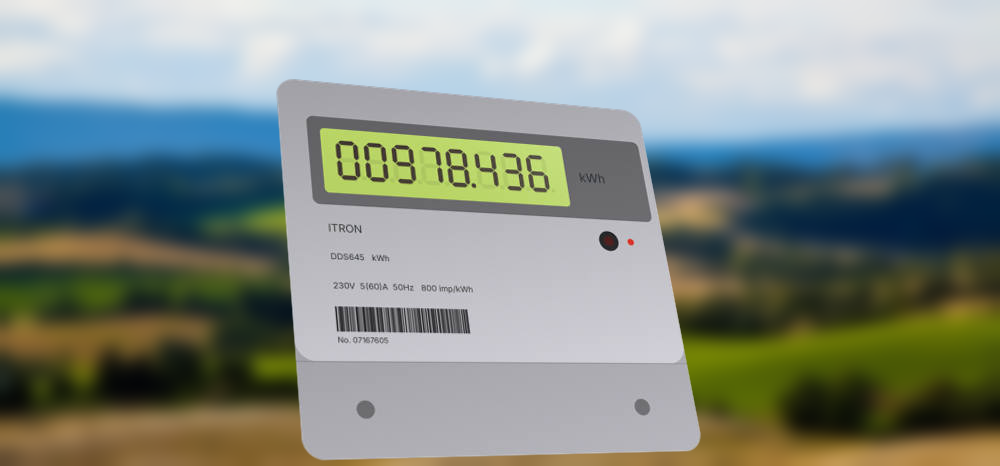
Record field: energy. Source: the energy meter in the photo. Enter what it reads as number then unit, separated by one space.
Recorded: 978.436 kWh
